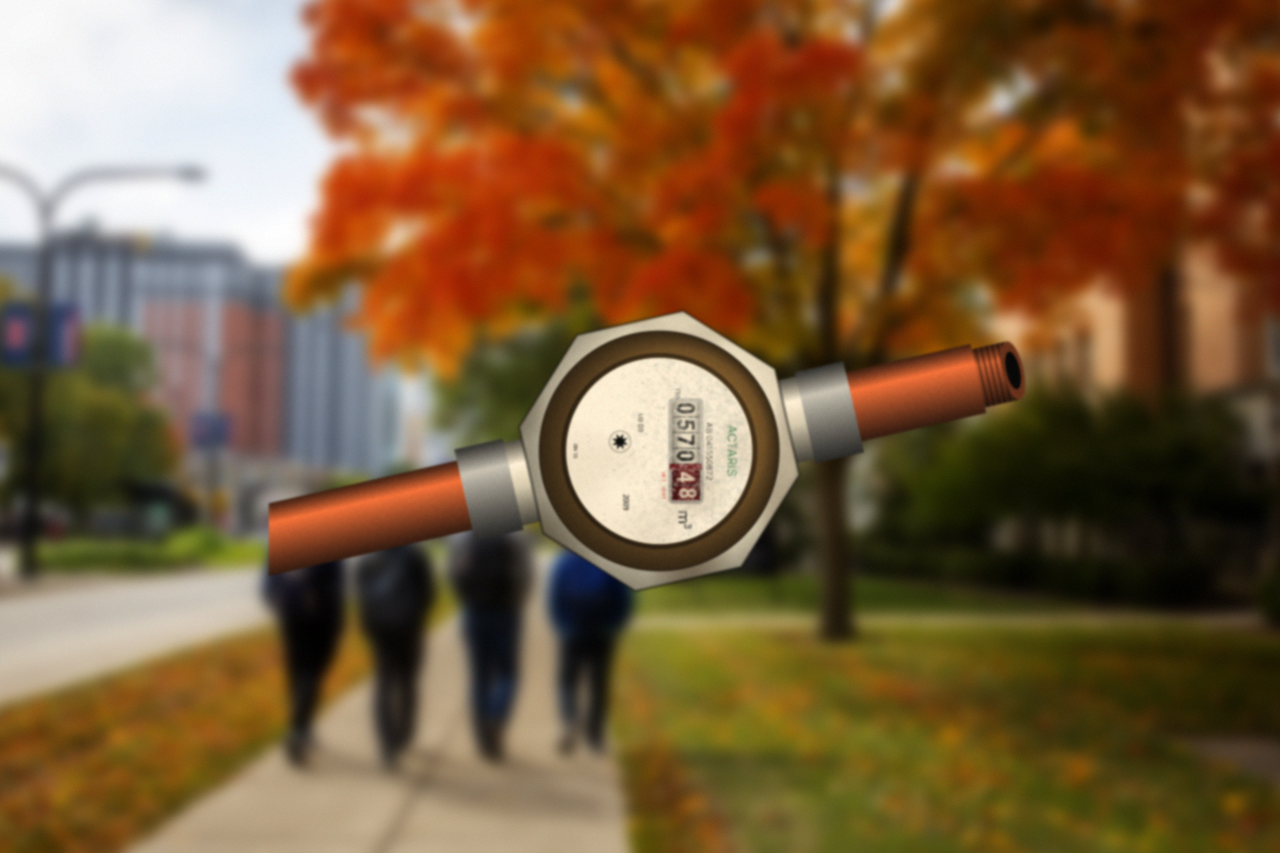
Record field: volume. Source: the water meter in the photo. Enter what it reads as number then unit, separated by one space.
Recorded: 570.48 m³
